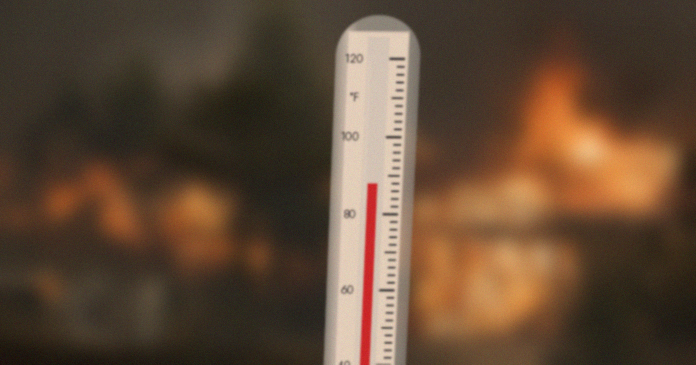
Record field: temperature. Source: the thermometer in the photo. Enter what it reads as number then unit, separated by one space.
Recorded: 88 °F
